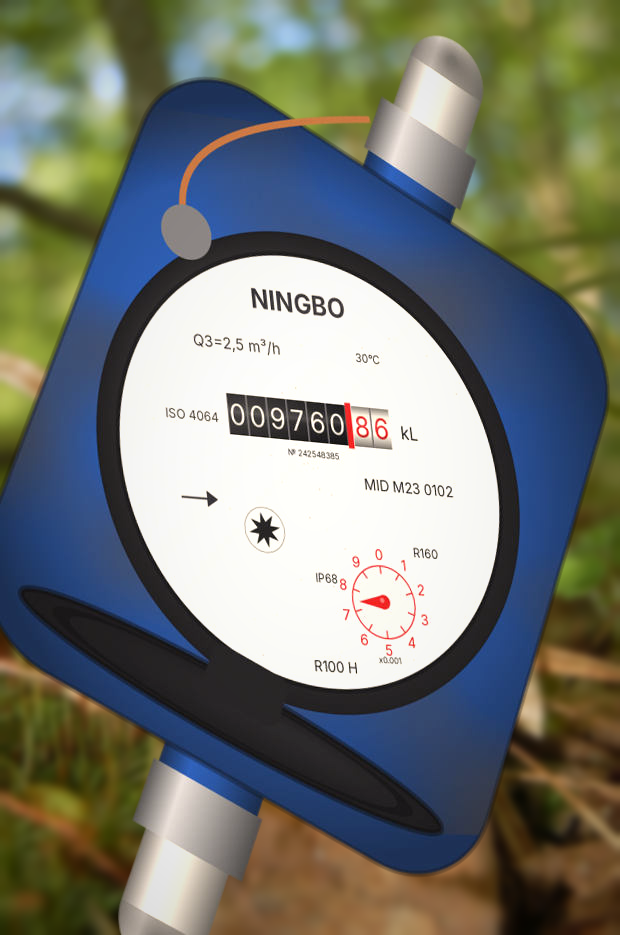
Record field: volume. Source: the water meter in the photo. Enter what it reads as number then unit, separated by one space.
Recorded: 9760.867 kL
